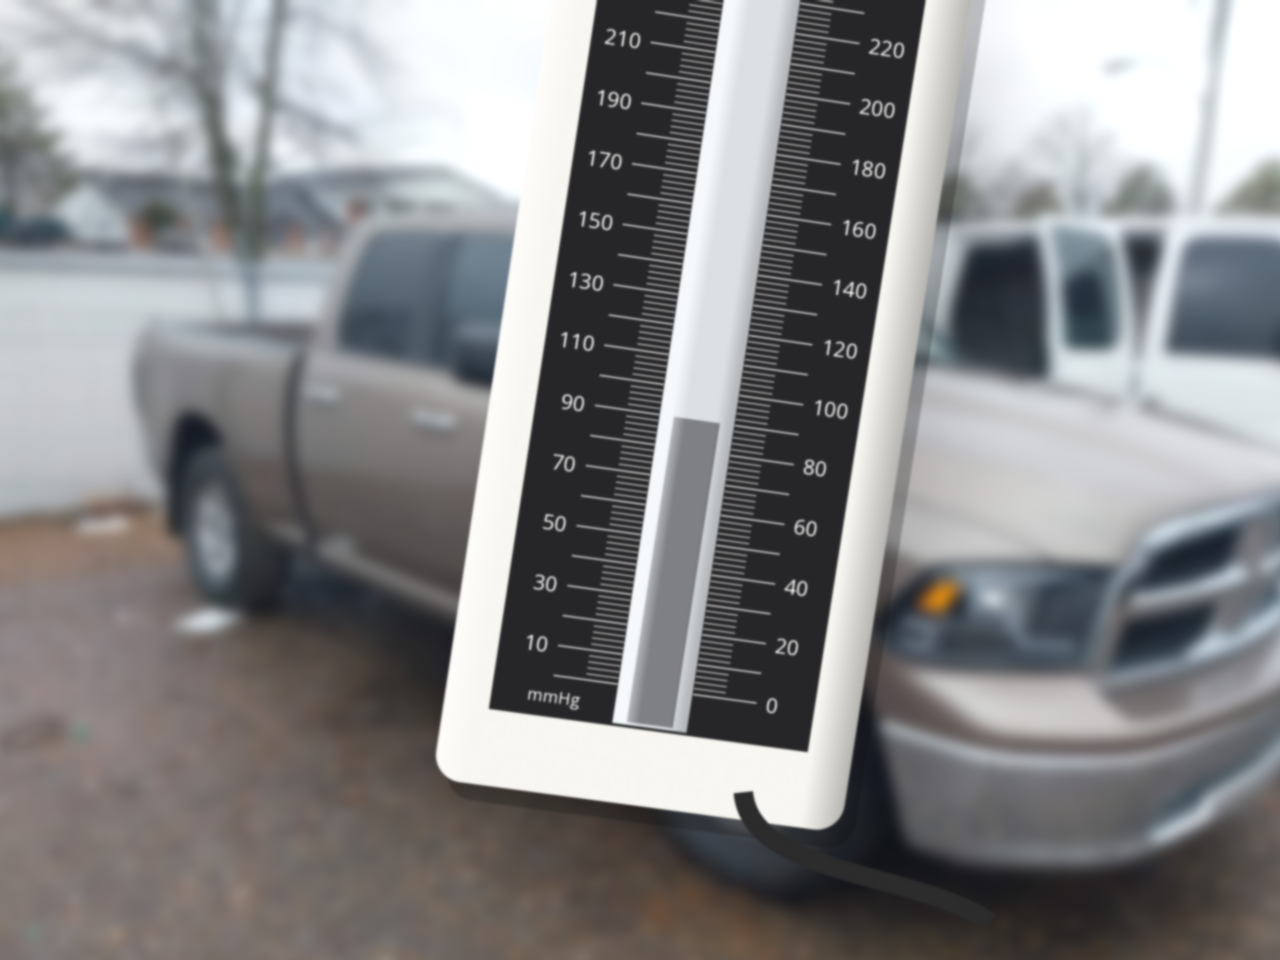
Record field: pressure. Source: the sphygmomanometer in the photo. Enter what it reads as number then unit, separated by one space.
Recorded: 90 mmHg
